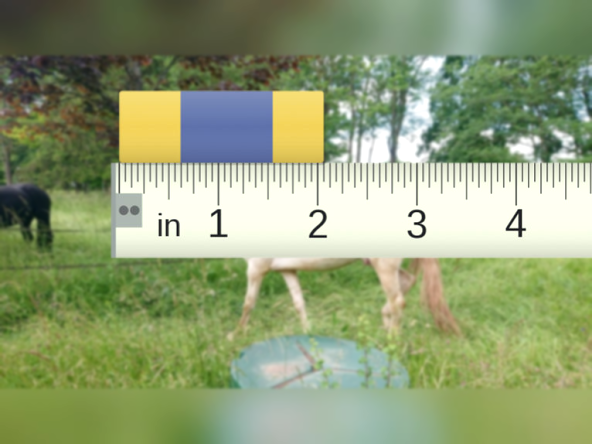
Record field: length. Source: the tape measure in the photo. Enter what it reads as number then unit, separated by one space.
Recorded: 2.0625 in
